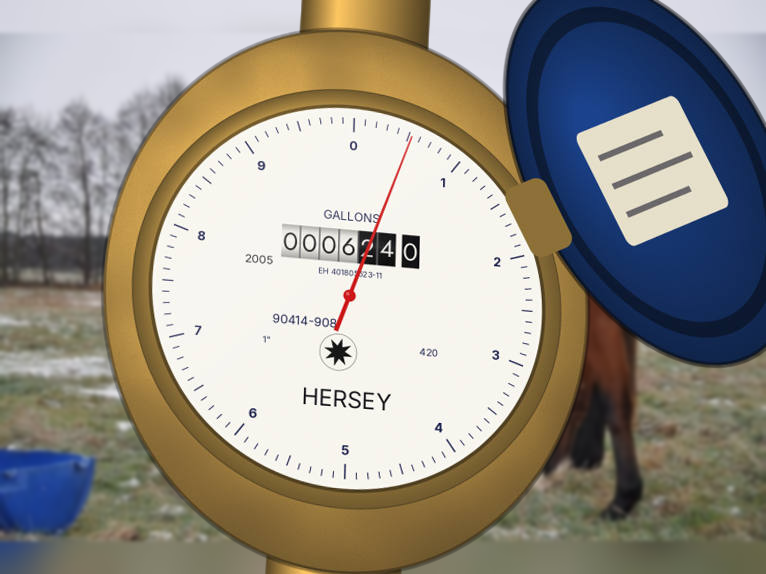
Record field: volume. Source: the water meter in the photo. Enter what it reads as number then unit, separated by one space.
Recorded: 6240.5 gal
